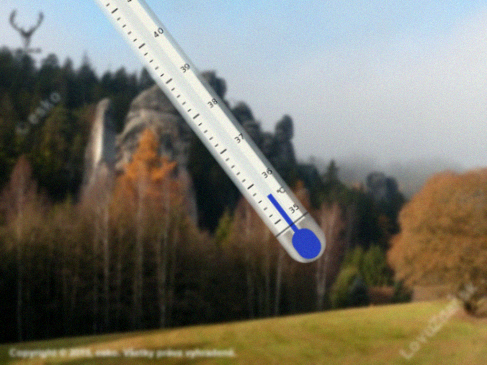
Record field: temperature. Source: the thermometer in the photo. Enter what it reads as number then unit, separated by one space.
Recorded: 35.6 °C
